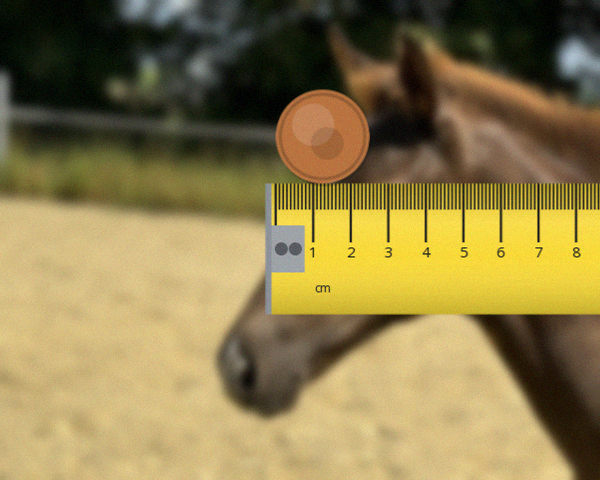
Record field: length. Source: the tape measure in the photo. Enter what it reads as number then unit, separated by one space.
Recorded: 2.5 cm
